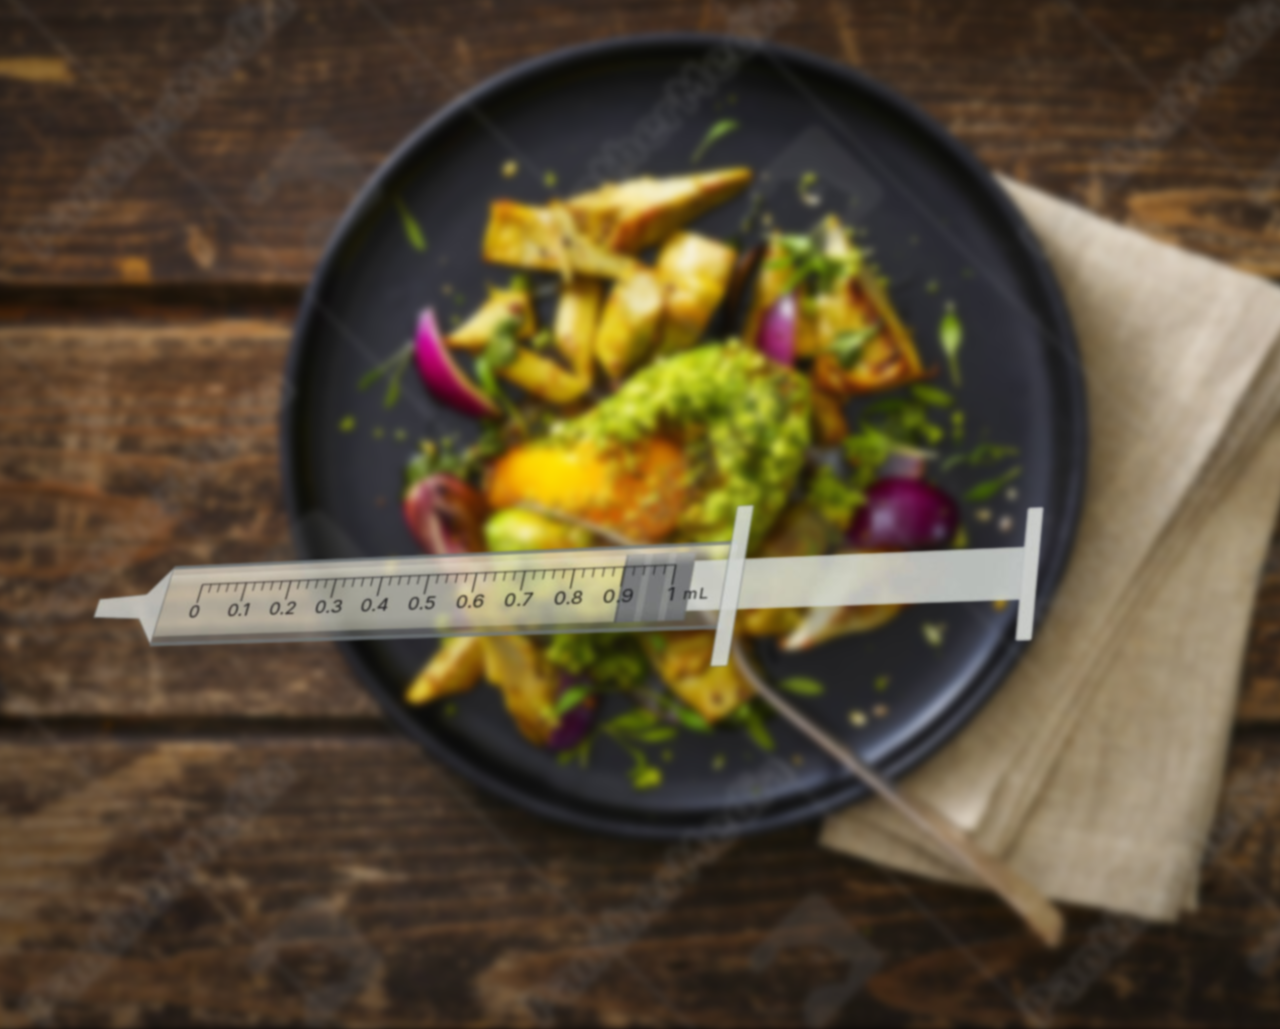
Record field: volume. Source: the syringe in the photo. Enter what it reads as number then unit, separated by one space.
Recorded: 0.9 mL
